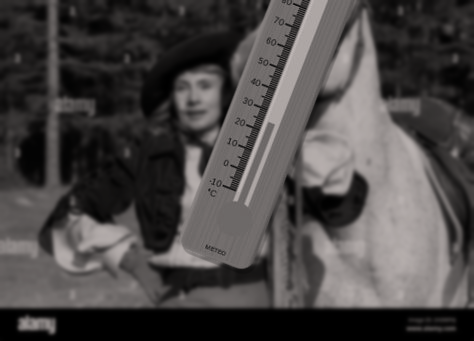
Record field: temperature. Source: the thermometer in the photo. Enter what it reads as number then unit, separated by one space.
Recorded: 25 °C
